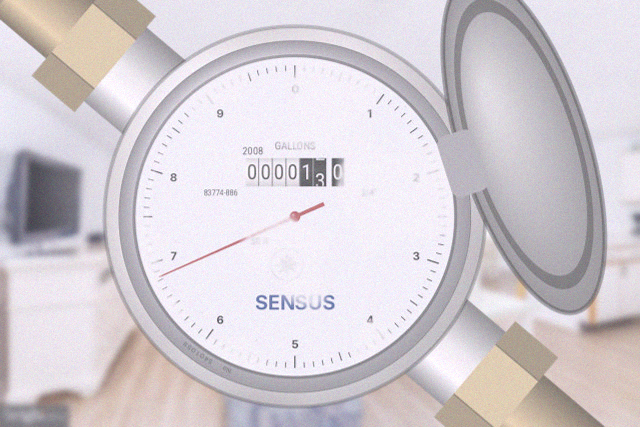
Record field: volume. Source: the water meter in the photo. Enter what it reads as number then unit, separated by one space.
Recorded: 126.8 gal
